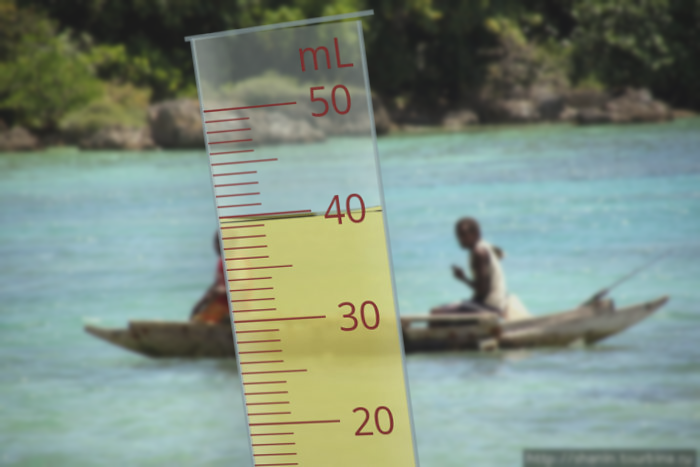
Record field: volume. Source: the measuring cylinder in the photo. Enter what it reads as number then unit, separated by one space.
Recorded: 39.5 mL
